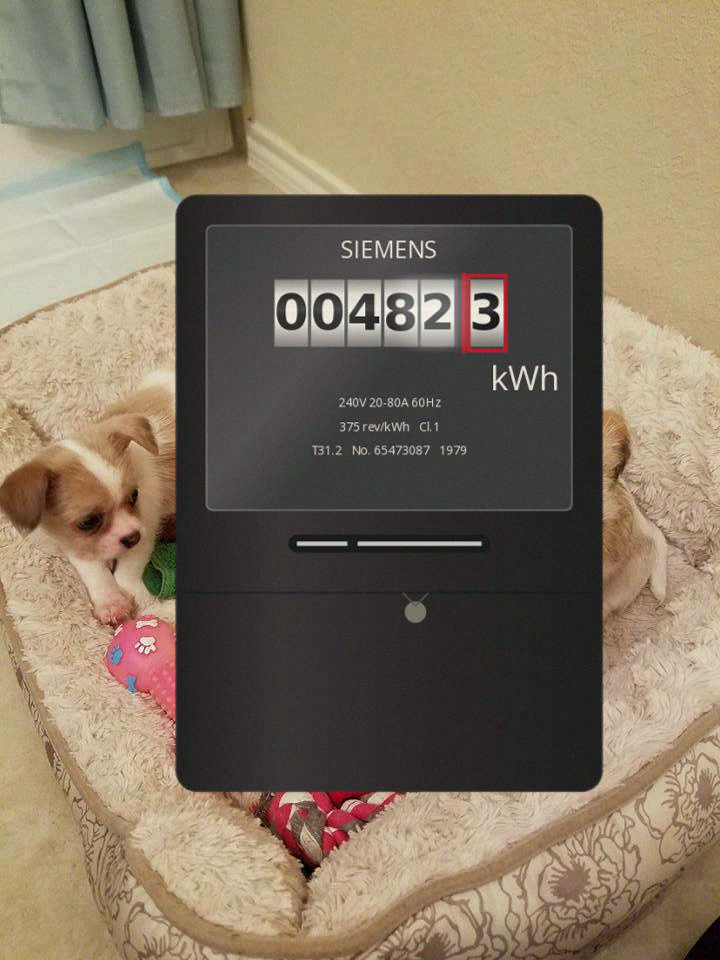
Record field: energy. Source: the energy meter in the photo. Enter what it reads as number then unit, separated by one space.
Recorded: 482.3 kWh
